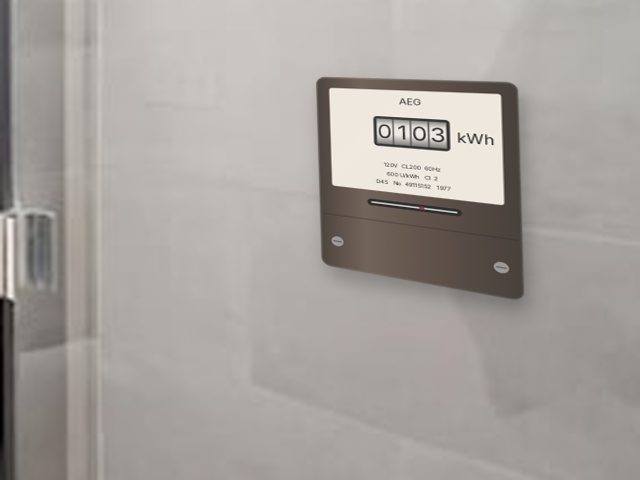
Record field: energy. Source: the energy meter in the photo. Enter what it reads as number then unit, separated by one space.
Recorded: 103 kWh
